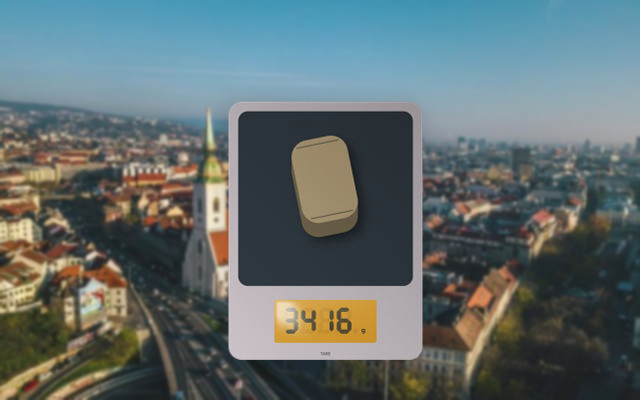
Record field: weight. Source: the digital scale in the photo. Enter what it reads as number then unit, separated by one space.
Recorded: 3416 g
